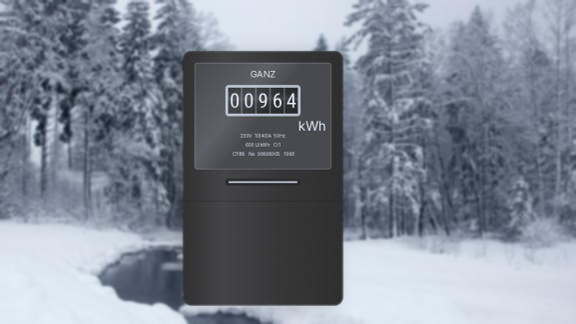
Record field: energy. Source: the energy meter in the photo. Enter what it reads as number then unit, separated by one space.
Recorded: 964 kWh
